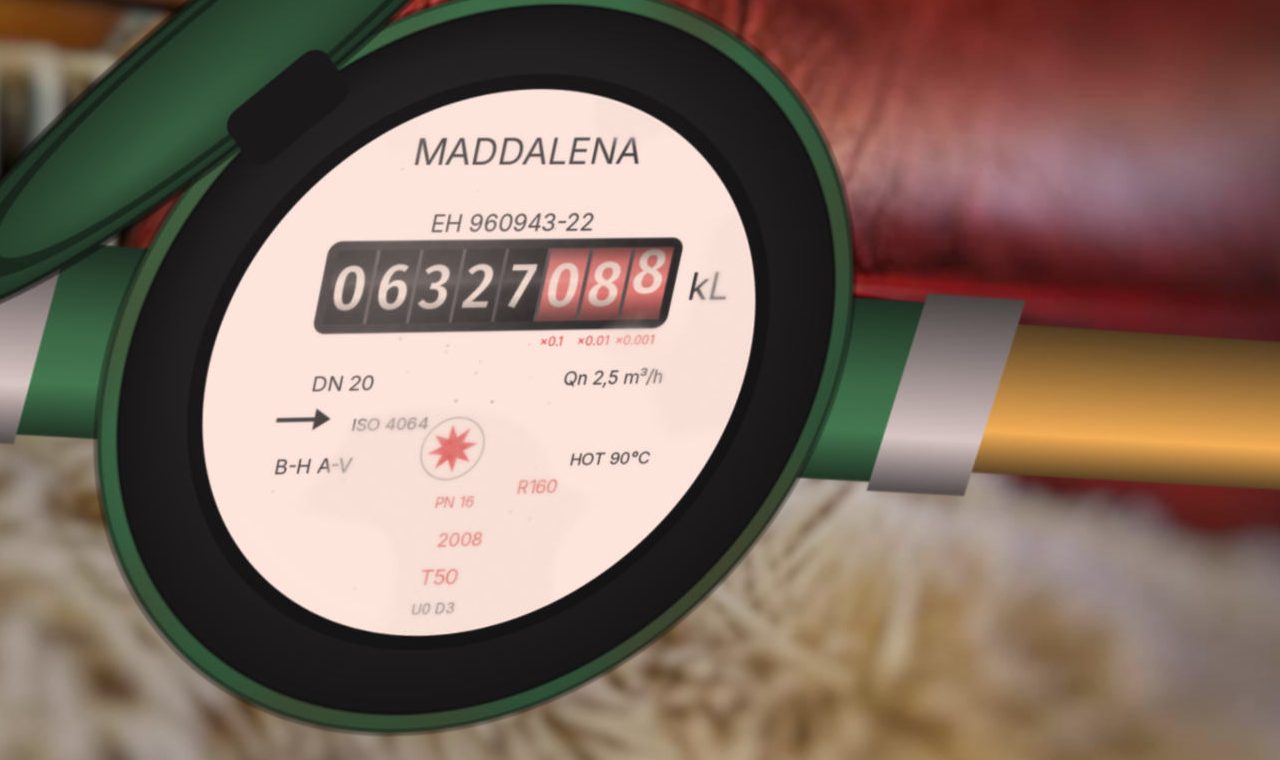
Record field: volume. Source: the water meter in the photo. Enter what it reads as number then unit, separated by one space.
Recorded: 6327.088 kL
